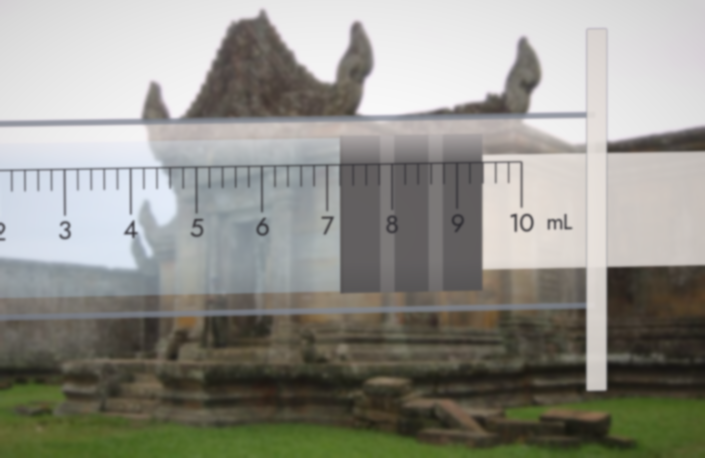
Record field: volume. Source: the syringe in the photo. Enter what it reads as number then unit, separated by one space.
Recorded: 7.2 mL
